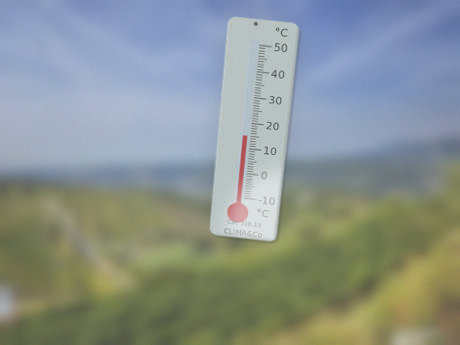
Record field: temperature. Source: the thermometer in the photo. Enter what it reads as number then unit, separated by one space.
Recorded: 15 °C
